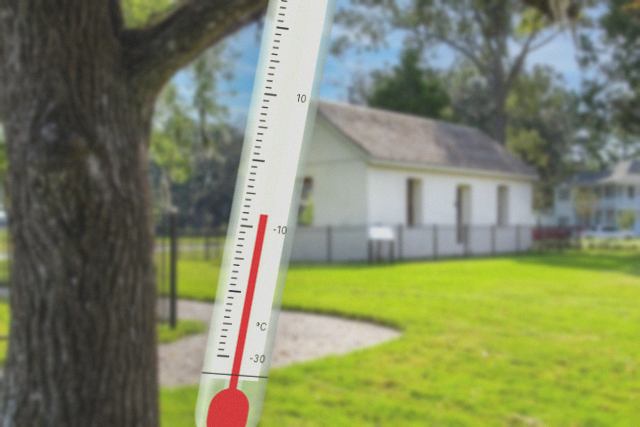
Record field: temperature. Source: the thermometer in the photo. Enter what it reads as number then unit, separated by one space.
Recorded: -8 °C
